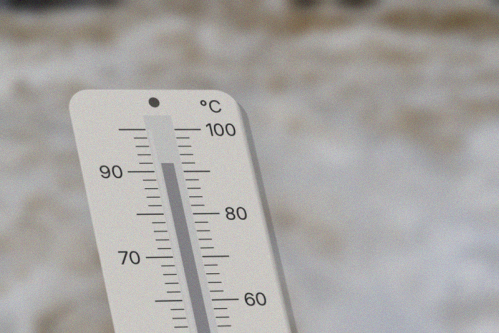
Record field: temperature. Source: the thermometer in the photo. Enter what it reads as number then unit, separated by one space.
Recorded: 92 °C
